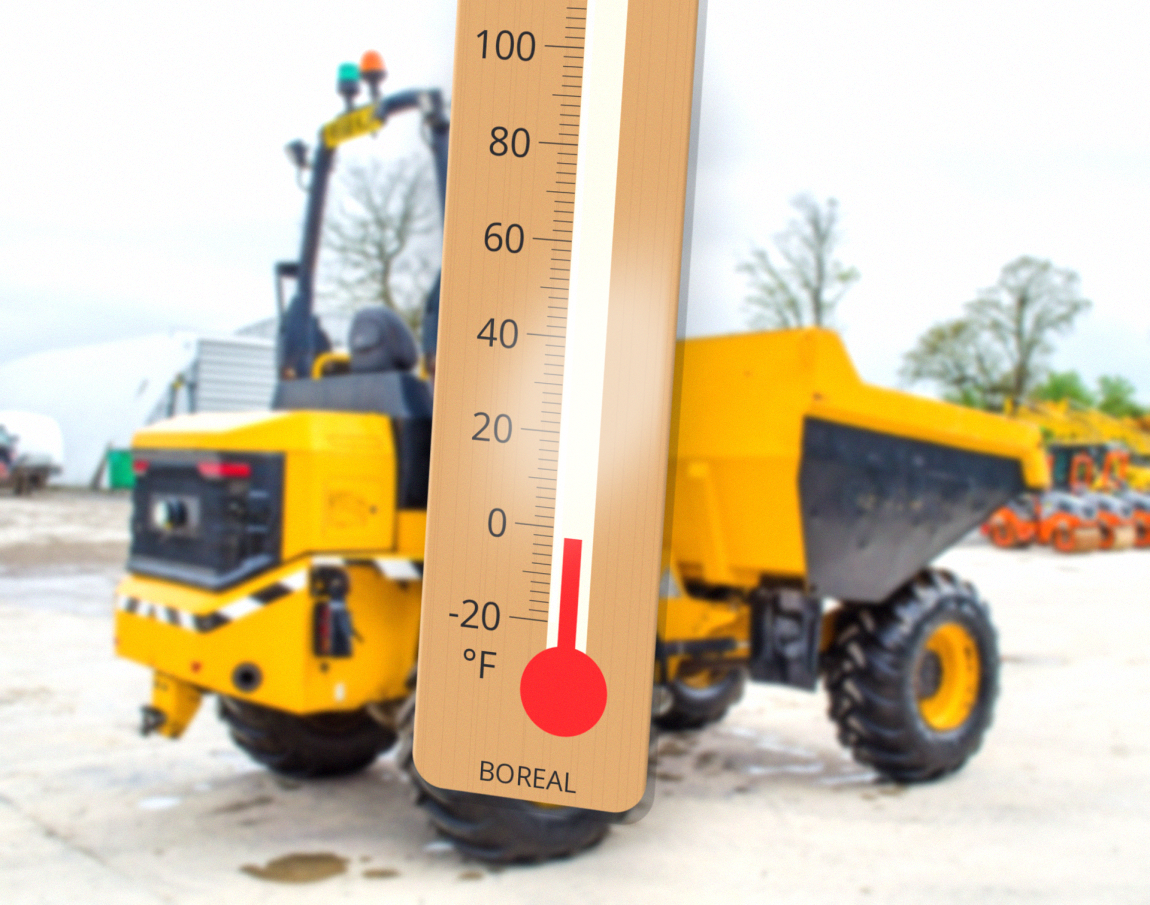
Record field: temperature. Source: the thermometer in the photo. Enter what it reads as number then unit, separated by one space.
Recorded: -2 °F
